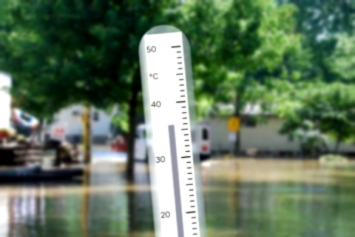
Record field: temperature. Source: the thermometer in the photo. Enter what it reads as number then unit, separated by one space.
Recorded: 36 °C
